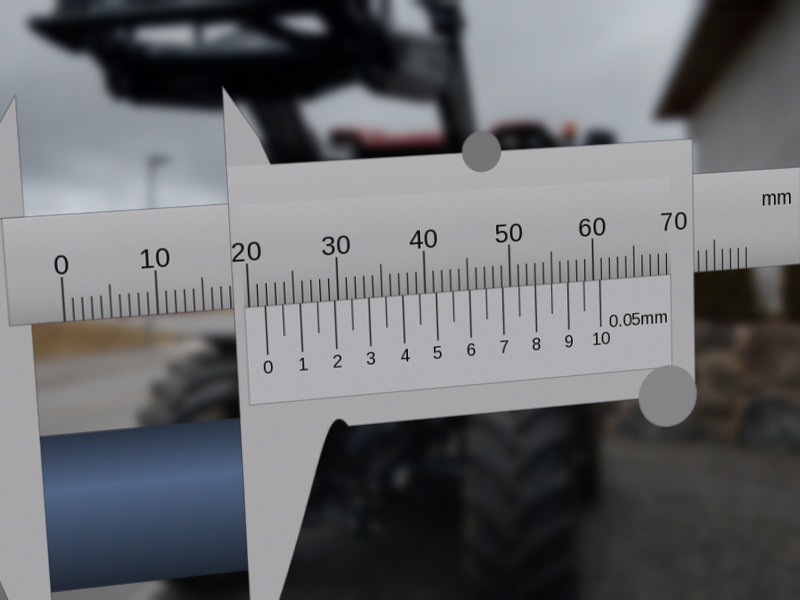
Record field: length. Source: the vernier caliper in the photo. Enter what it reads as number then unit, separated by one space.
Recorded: 21.8 mm
